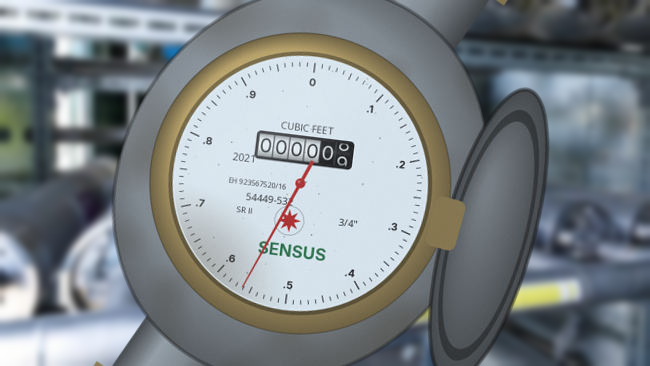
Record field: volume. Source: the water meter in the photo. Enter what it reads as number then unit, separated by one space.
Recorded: 8.56 ft³
